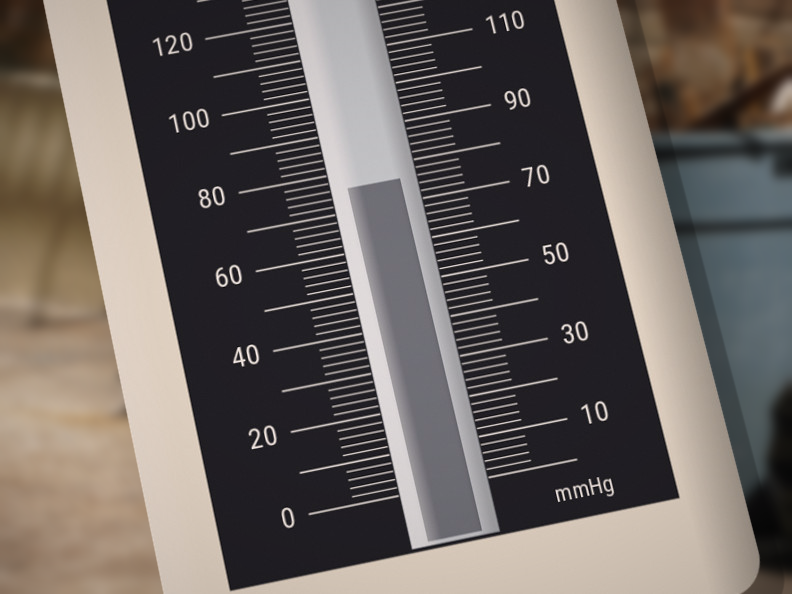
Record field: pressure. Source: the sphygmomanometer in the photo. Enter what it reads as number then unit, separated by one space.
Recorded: 76 mmHg
